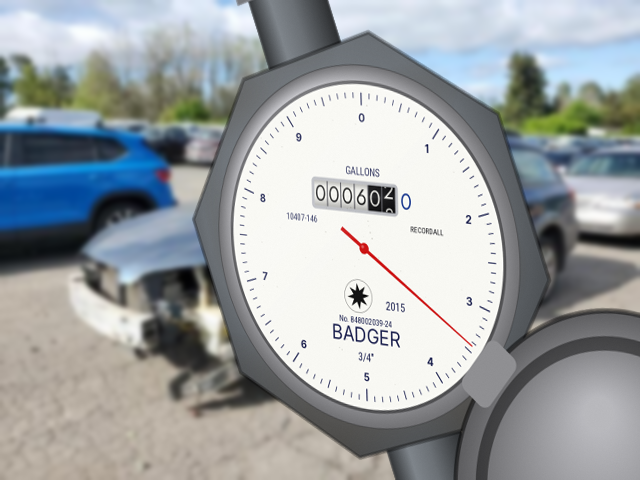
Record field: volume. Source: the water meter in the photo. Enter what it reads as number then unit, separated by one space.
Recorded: 6023.4 gal
